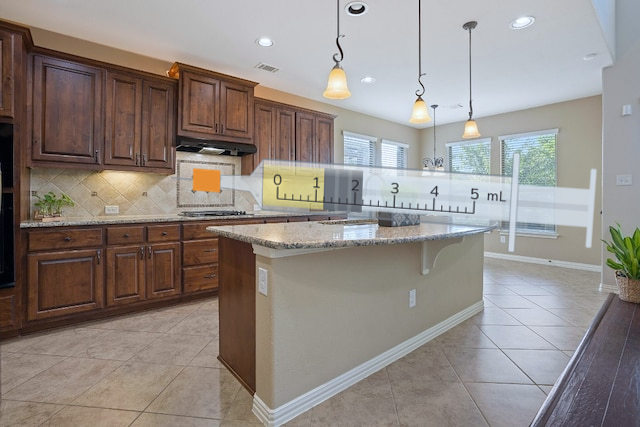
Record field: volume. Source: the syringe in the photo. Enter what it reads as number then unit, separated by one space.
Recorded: 1.2 mL
